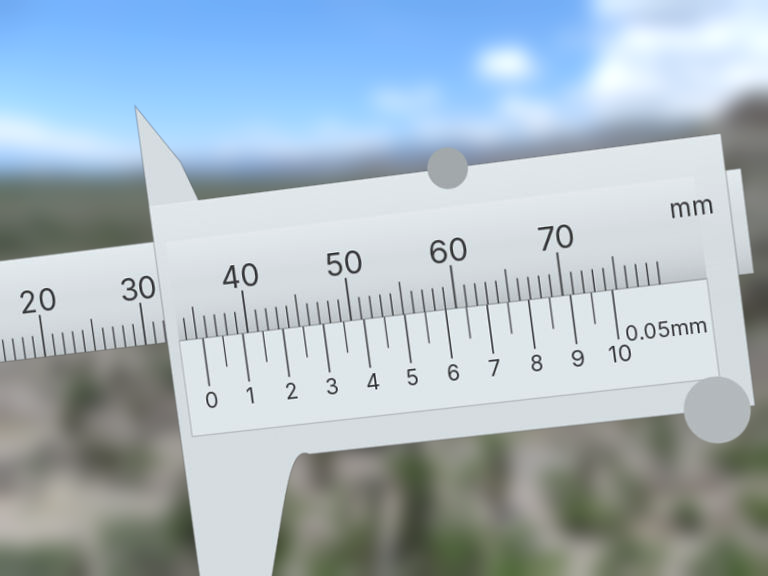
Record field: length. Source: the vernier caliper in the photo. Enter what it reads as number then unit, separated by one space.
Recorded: 35.6 mm
